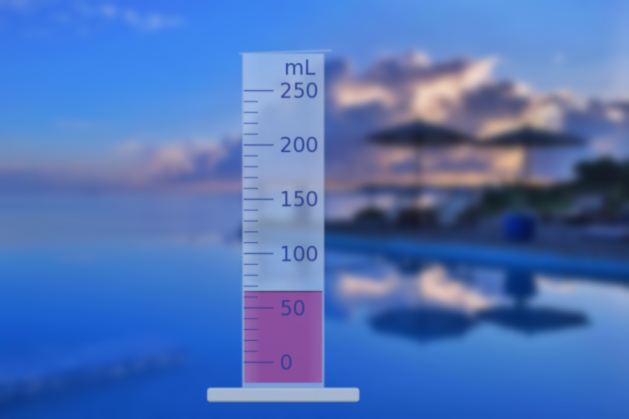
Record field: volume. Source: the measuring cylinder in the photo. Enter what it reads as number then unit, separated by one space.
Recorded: 65 mL
